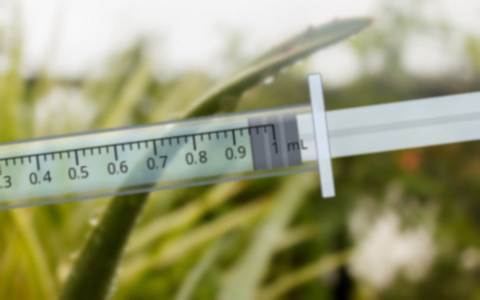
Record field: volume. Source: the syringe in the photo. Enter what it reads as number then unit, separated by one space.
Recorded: 0.94 mL
